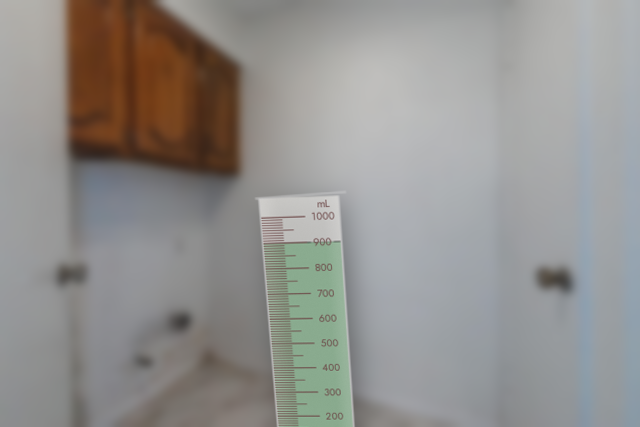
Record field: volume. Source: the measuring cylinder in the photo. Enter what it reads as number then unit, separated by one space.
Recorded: 900 mL
